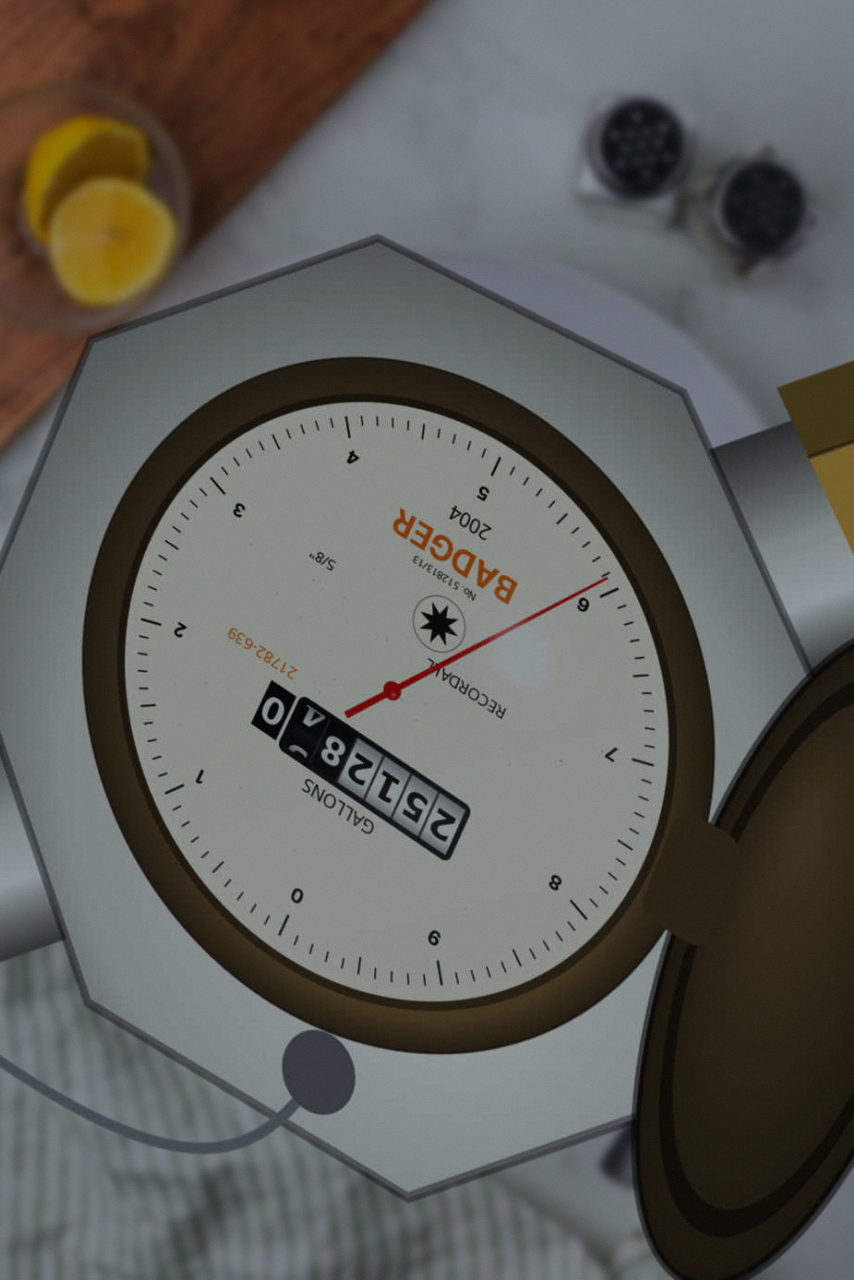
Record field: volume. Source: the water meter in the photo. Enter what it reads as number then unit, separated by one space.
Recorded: 2512835.9 gal
